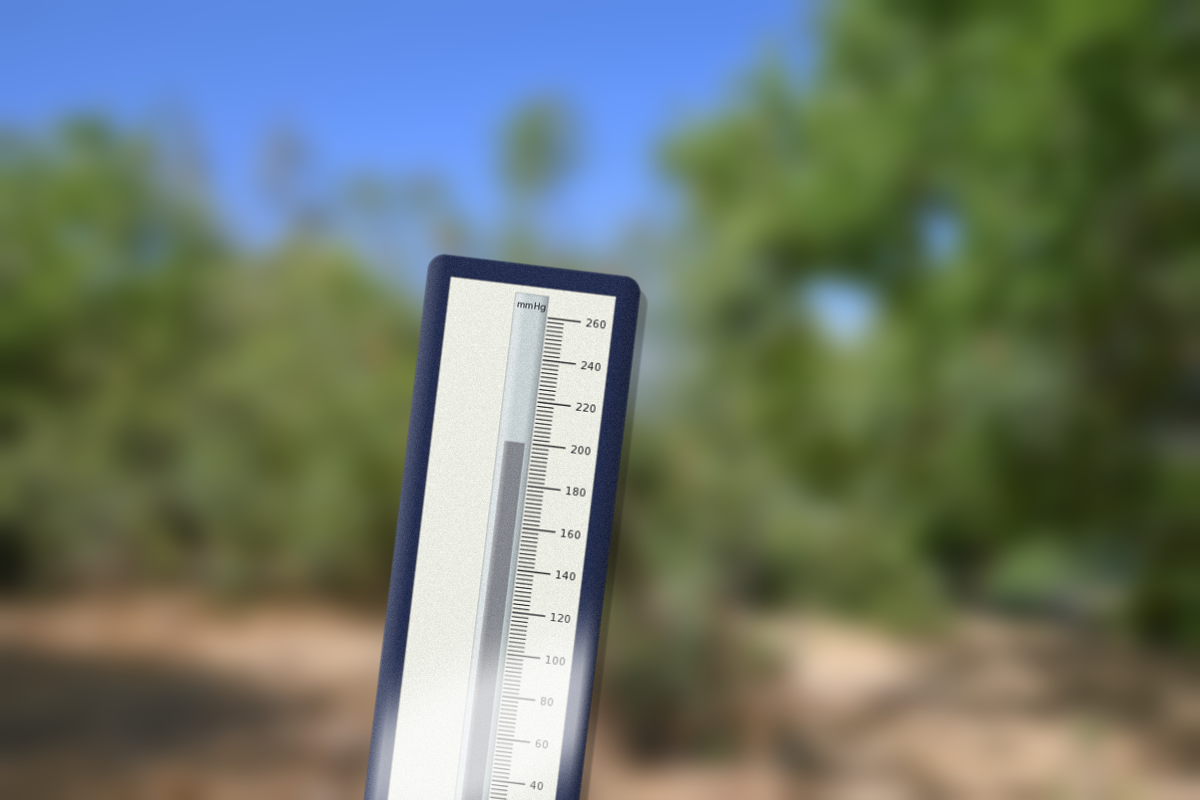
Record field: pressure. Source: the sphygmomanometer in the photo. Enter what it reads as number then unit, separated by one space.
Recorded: 200 mmHg
